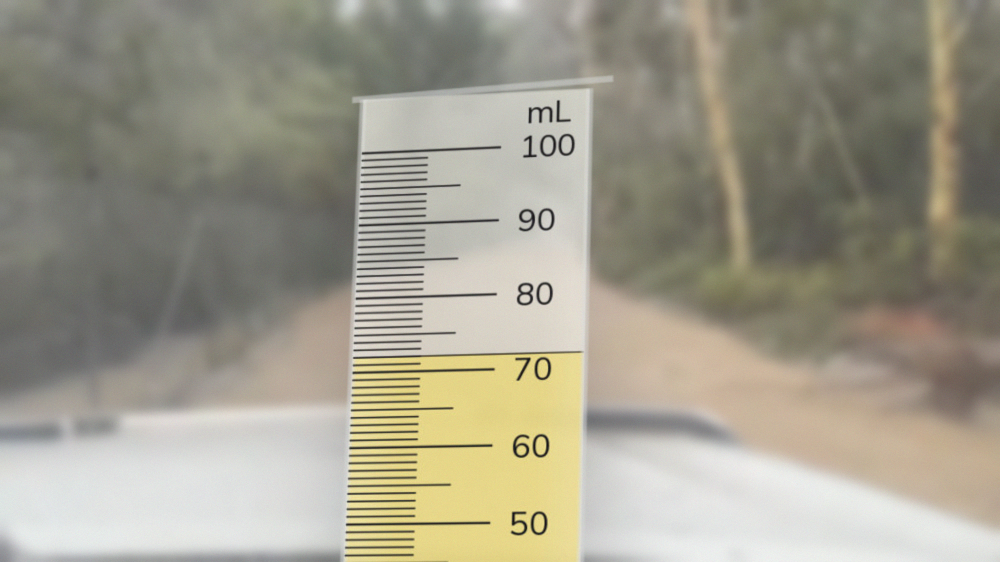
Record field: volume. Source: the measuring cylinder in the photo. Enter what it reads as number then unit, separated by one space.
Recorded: 72 mL
